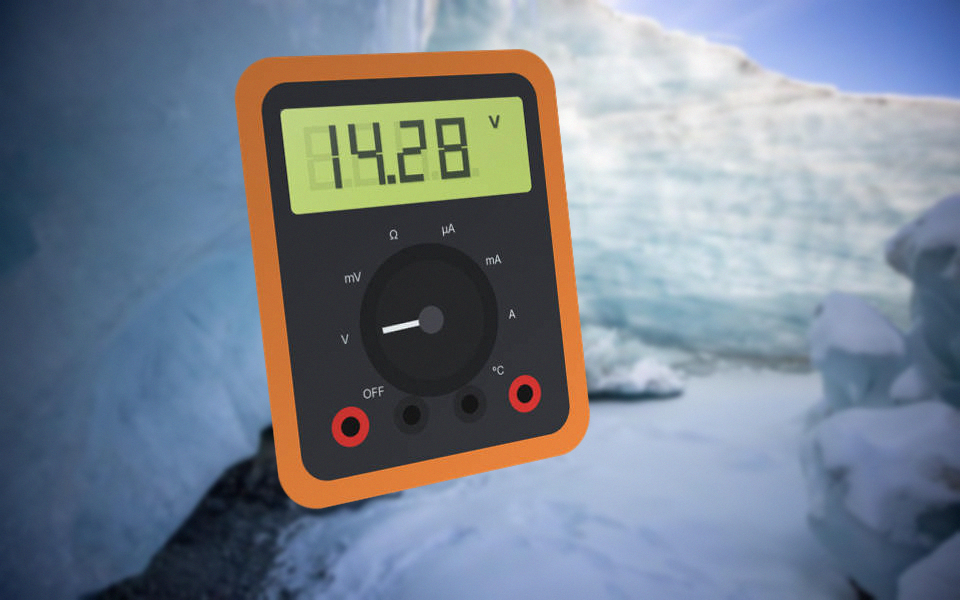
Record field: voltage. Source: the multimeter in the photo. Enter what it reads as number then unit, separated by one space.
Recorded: 14.28 V
